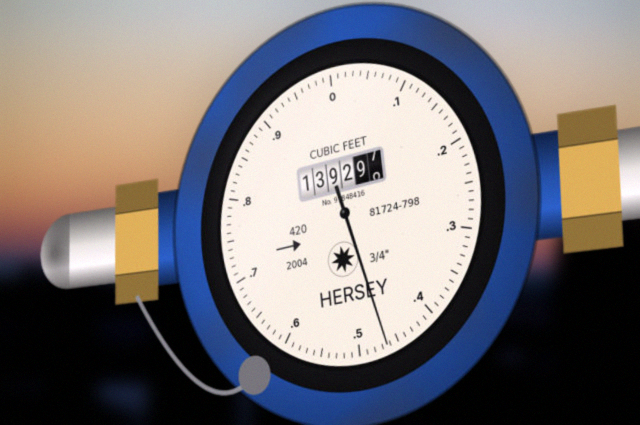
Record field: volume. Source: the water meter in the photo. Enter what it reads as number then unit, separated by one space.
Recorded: 139297.46 ft³
